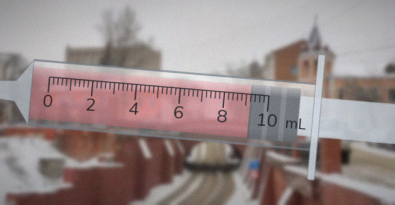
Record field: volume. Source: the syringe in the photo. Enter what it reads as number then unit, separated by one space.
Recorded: 9.2 mL
